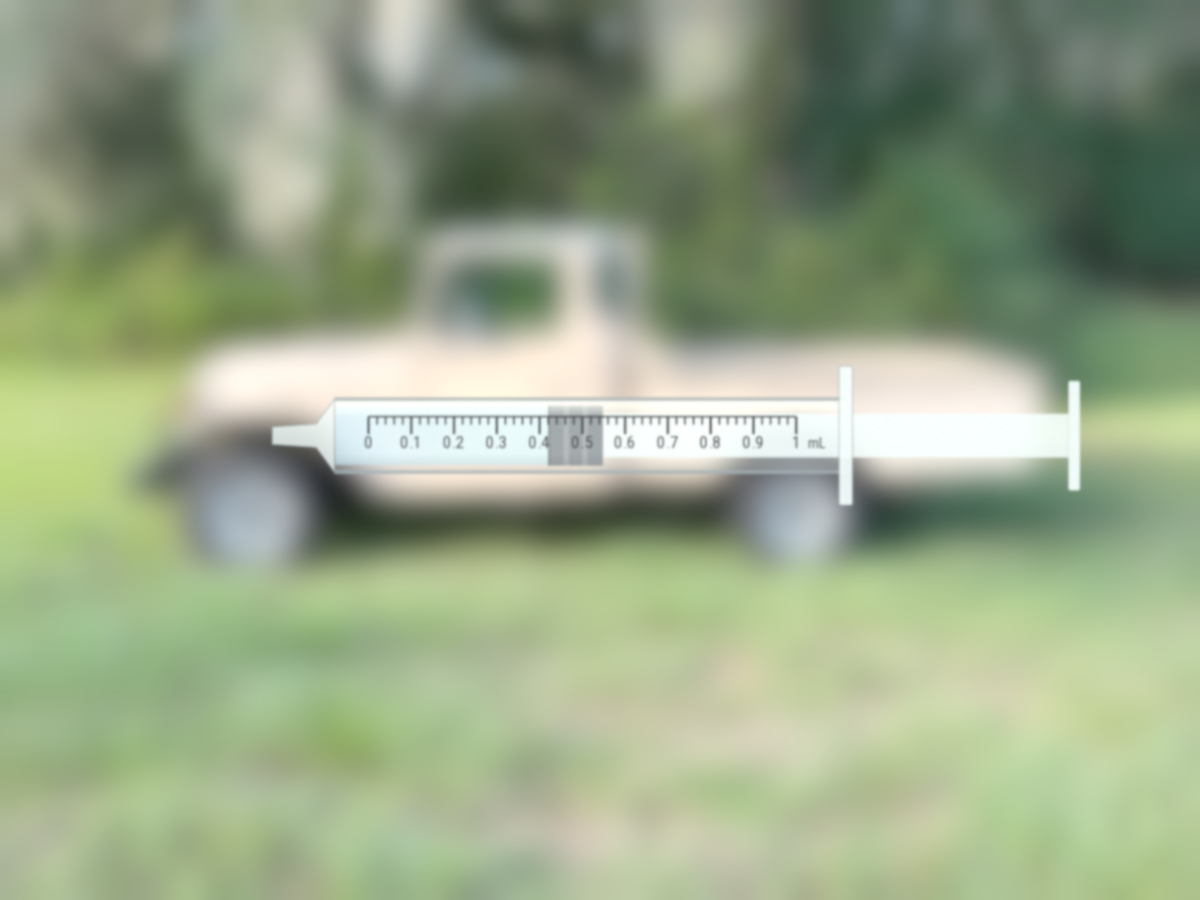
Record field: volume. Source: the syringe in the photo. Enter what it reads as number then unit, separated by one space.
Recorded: 0.42 mL
